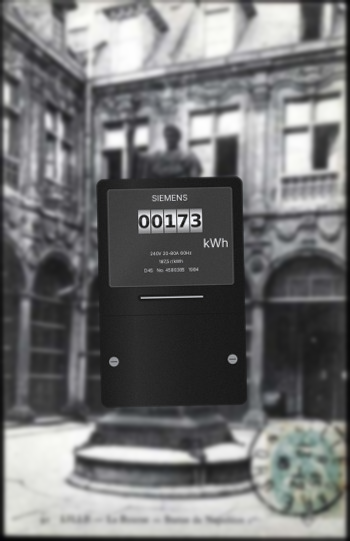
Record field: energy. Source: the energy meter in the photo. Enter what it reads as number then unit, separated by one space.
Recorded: 173 kWh
